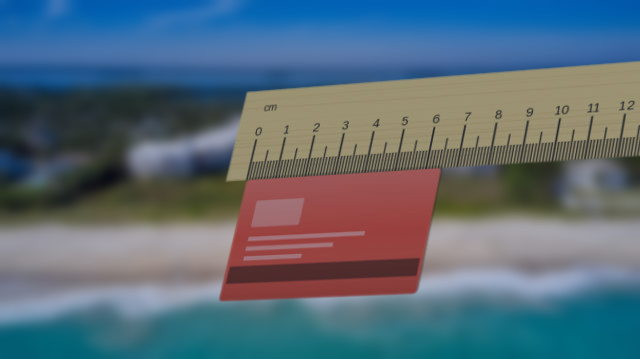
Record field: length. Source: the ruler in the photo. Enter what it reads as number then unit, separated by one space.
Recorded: 6.5 cm
